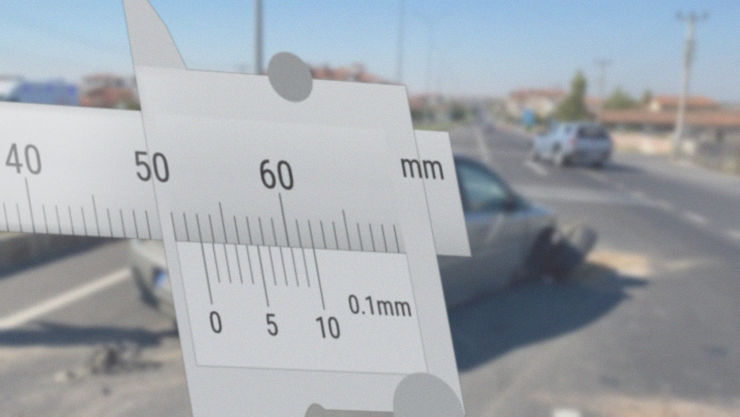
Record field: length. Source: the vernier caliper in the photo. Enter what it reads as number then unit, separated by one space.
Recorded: 53.0 mm
